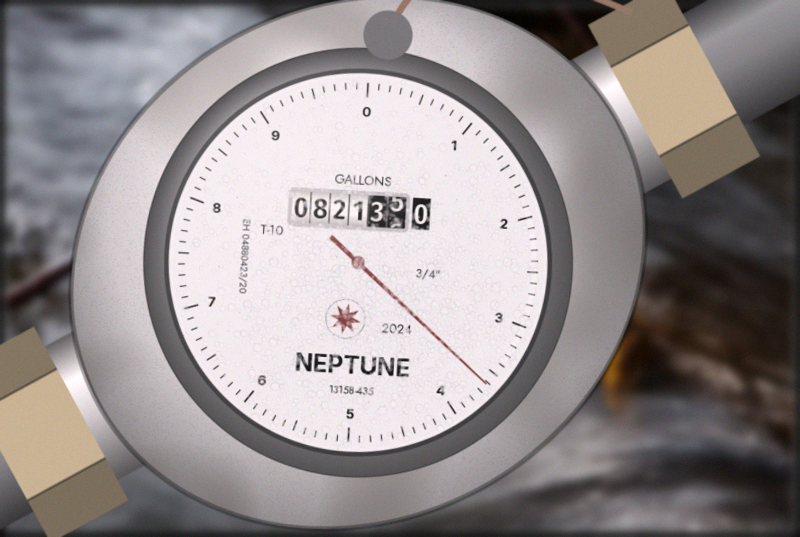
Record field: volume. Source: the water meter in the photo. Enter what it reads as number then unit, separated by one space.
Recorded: 821353.6 gal
